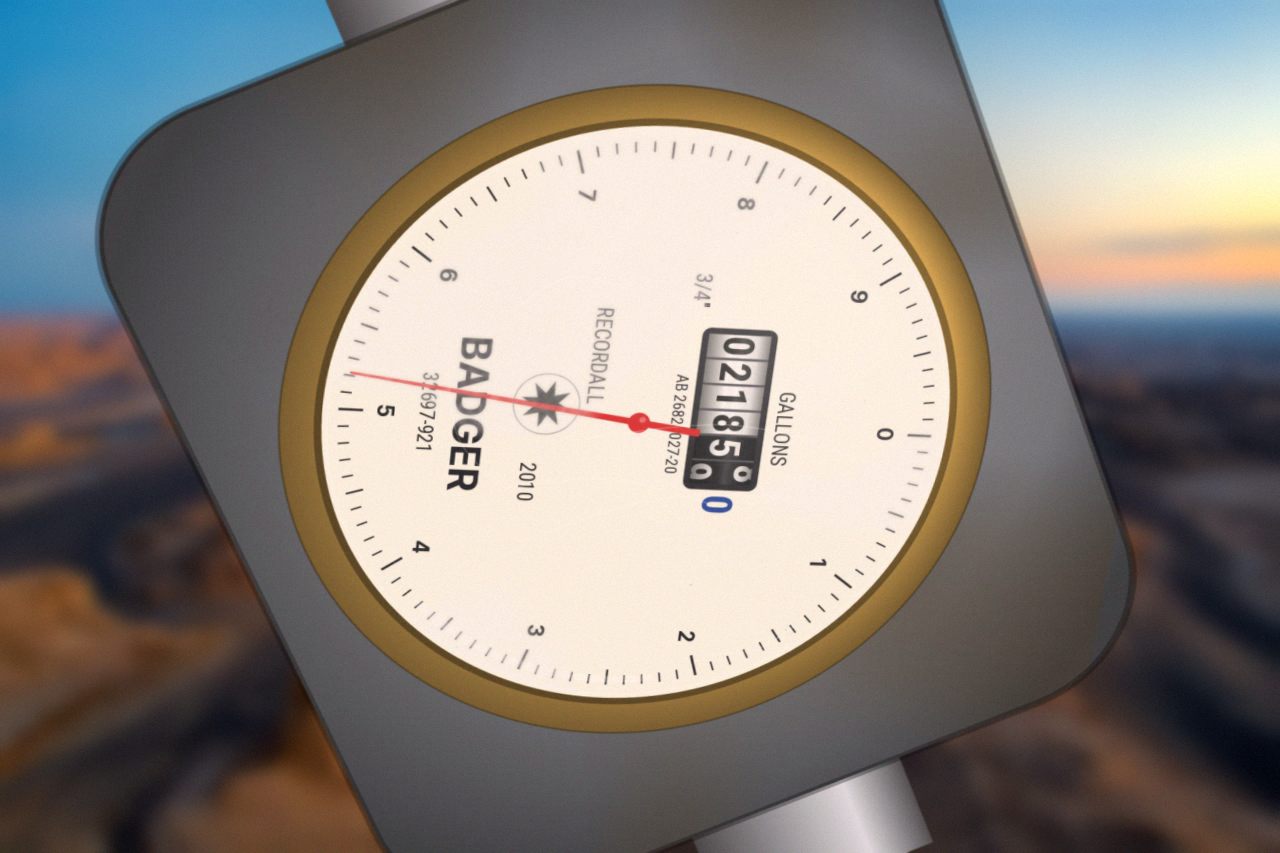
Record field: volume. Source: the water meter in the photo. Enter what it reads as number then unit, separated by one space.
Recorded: 218585.2 gal
